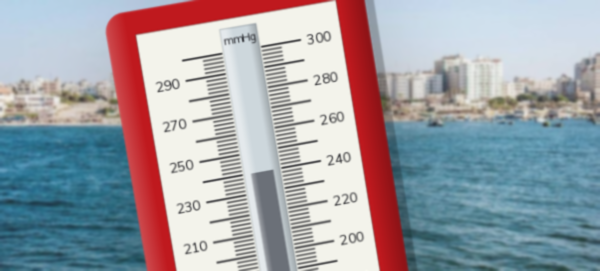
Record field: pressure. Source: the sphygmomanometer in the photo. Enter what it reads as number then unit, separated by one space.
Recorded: 240 mmHg
